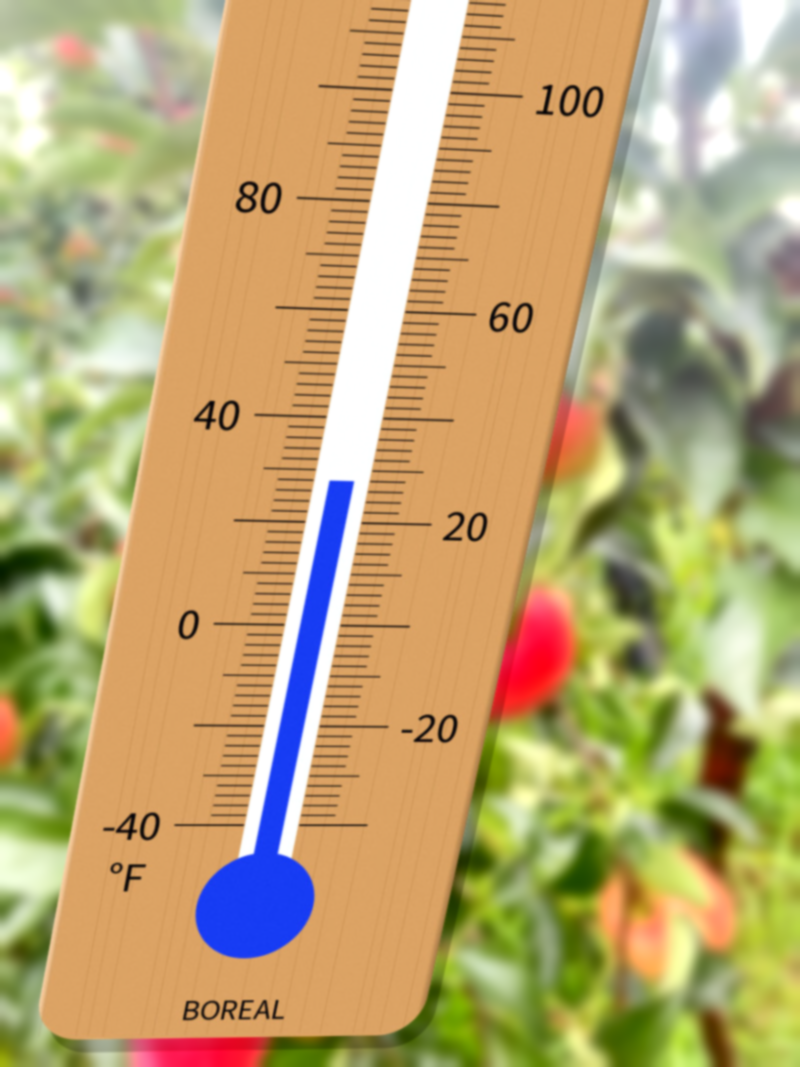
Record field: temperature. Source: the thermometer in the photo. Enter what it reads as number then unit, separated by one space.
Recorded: 28 °F
